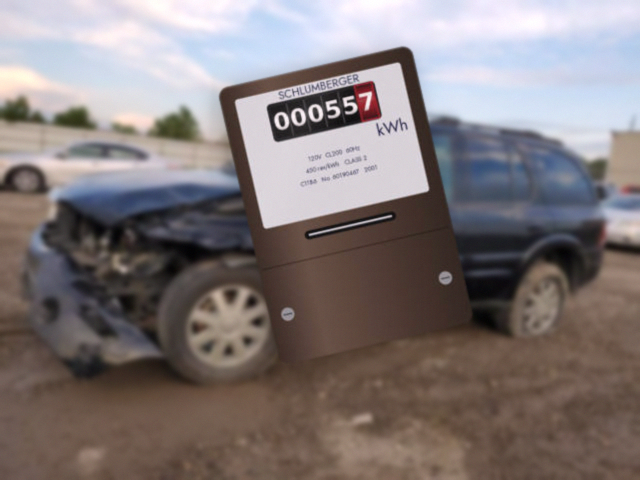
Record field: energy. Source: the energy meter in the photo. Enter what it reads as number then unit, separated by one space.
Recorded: 55.7 kWh
